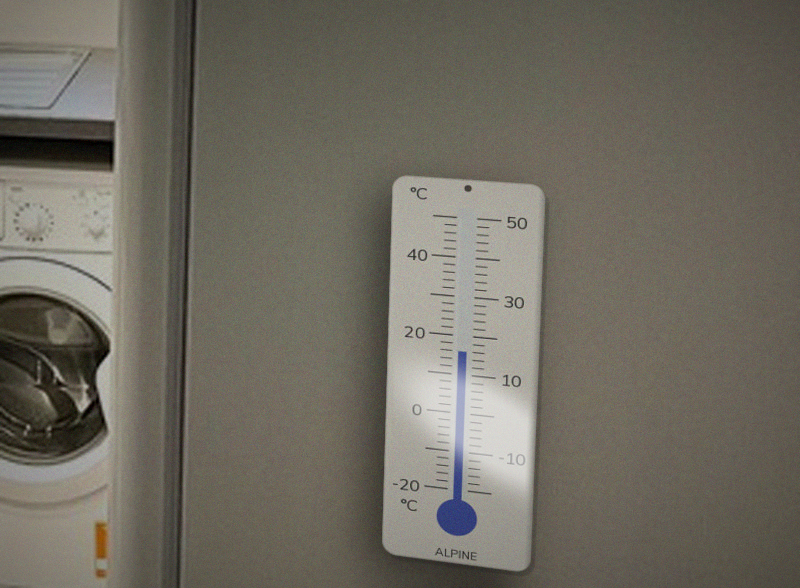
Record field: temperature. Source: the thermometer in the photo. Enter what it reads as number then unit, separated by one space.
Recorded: 16 °C
